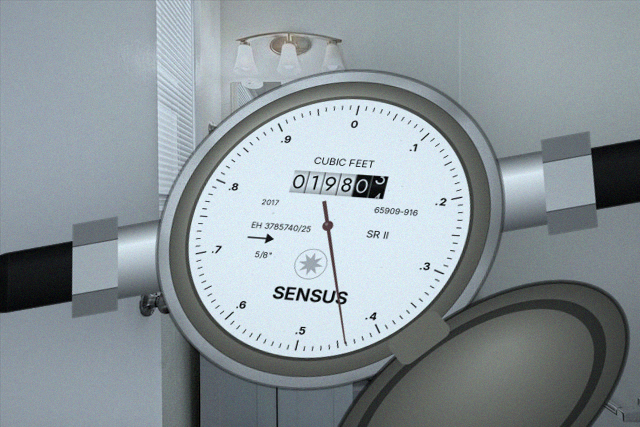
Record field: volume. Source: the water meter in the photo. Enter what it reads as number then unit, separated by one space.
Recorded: 19803.44 ft³
